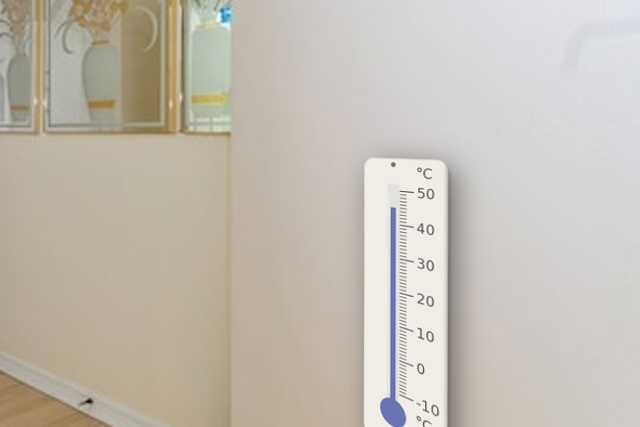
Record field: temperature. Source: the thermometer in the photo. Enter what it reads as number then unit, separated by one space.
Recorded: 45 °C
